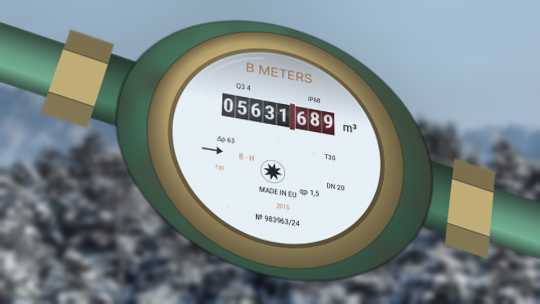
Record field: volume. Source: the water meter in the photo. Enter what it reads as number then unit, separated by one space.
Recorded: 5631.689 m³
